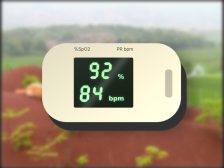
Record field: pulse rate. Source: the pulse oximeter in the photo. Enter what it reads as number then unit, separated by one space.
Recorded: 84 bpm
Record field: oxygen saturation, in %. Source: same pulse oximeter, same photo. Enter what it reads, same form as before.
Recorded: 92 %
